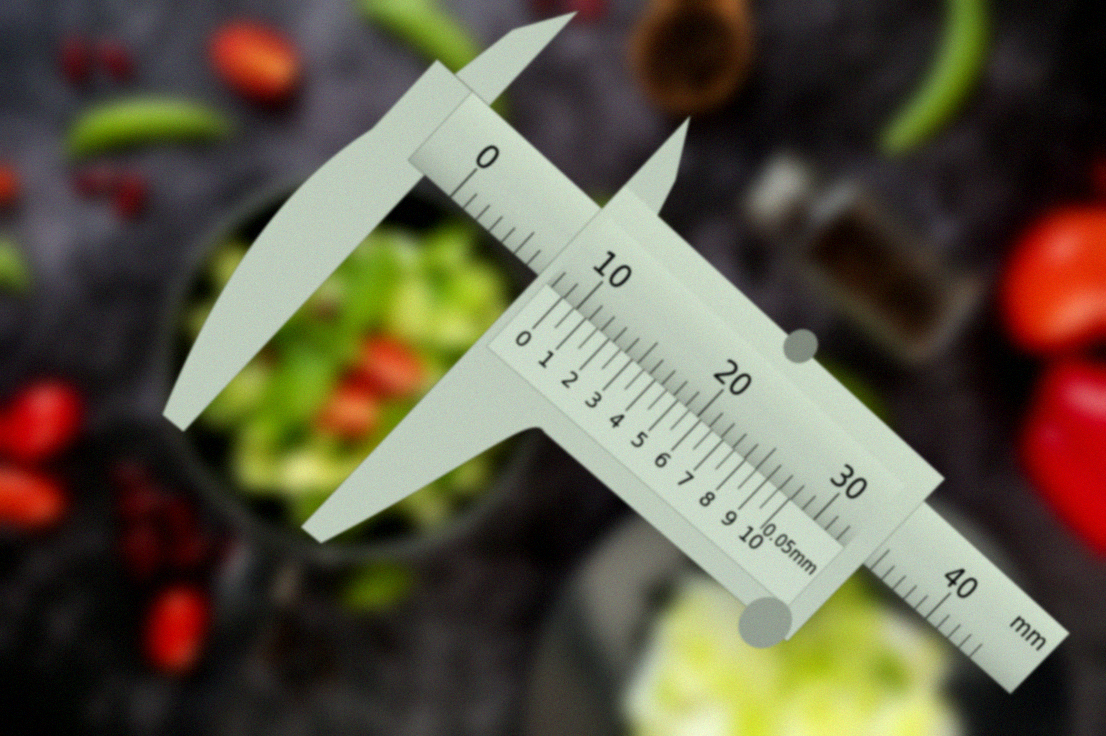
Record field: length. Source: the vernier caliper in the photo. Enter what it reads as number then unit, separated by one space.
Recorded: 8.9 mm
